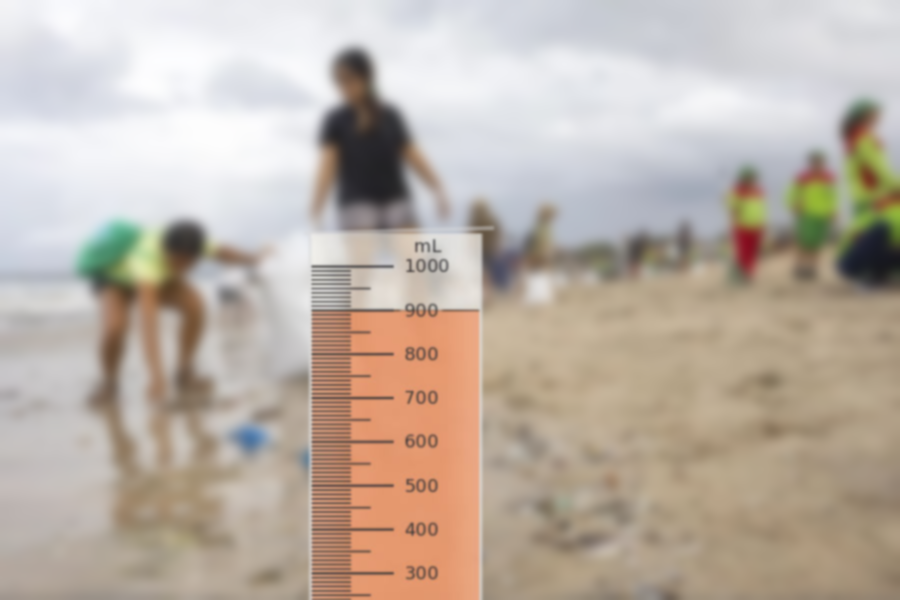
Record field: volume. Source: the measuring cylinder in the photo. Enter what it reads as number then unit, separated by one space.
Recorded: 900 mL
